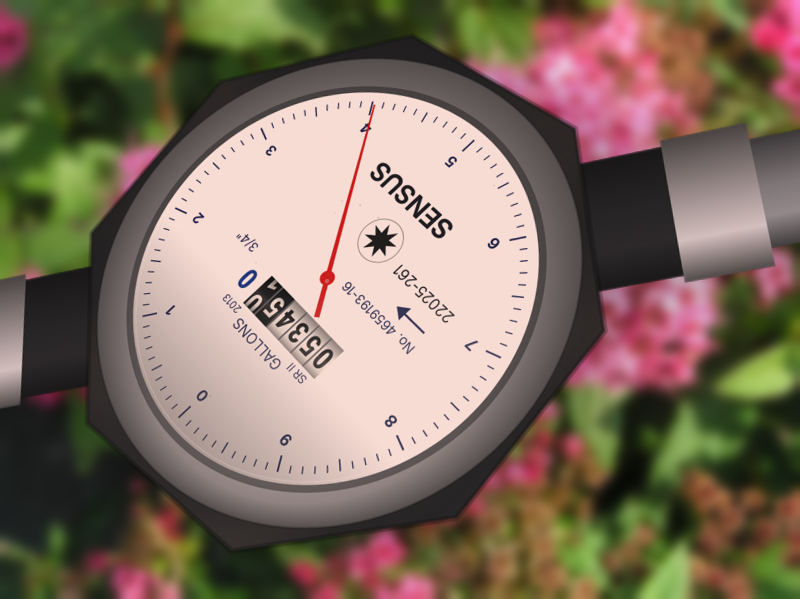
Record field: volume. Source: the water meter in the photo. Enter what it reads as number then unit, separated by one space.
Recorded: 534504.0 gal
